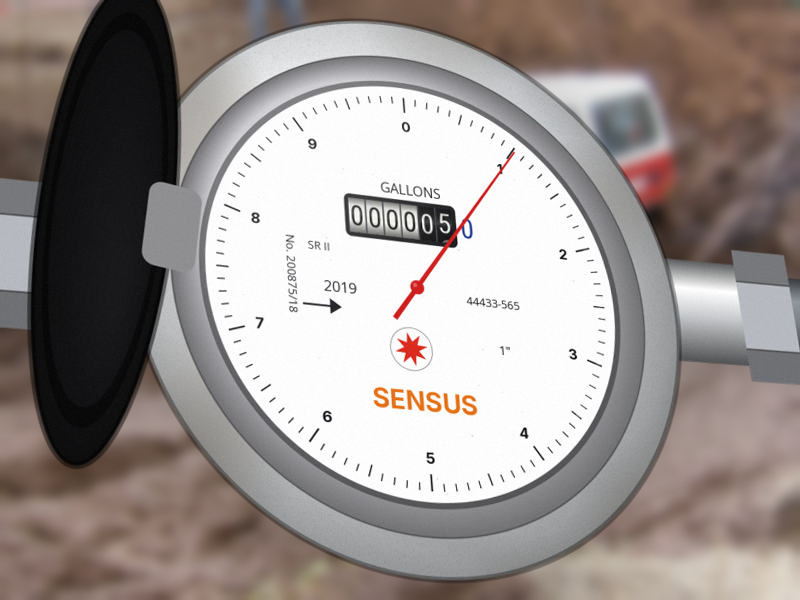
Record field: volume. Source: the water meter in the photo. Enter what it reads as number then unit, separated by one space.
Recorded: 51.0 gal
